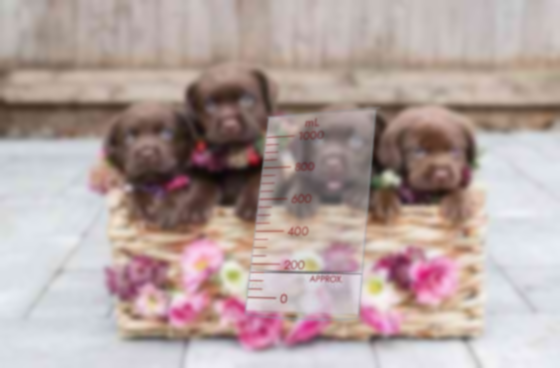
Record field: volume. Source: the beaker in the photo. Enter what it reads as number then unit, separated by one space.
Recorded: 150 mL
